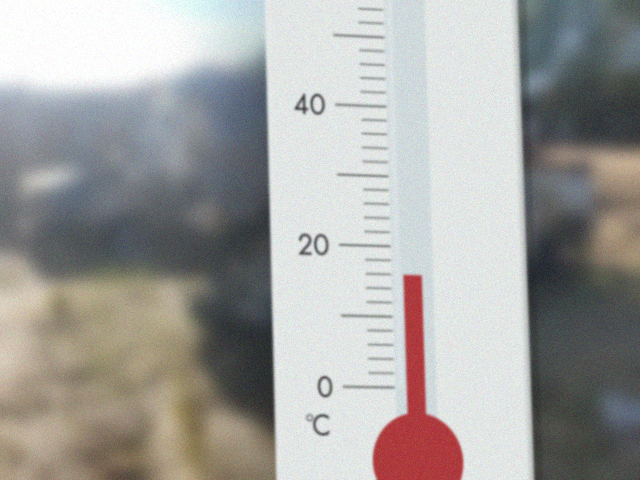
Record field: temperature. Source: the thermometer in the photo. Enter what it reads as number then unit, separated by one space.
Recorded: 16 °C
